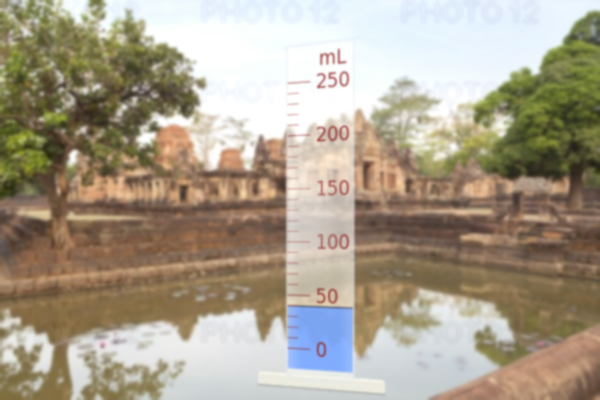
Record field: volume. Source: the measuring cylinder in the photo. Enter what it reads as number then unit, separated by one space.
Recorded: 40 mL
